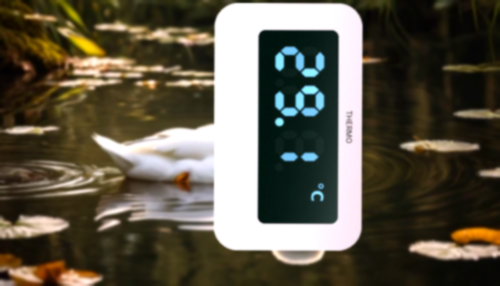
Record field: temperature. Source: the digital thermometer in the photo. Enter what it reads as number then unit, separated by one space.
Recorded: 29.1 °C
